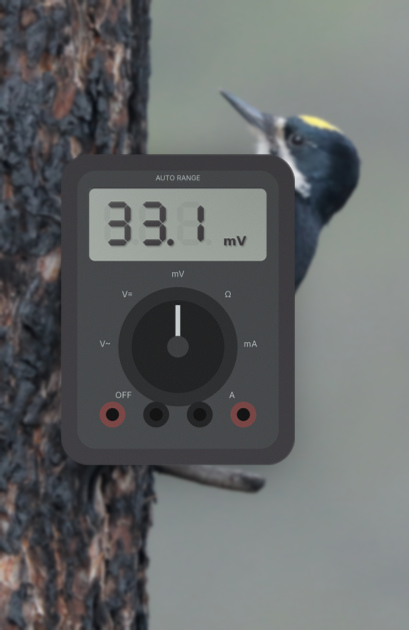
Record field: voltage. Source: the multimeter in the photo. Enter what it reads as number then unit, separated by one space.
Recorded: 33.1 mV
